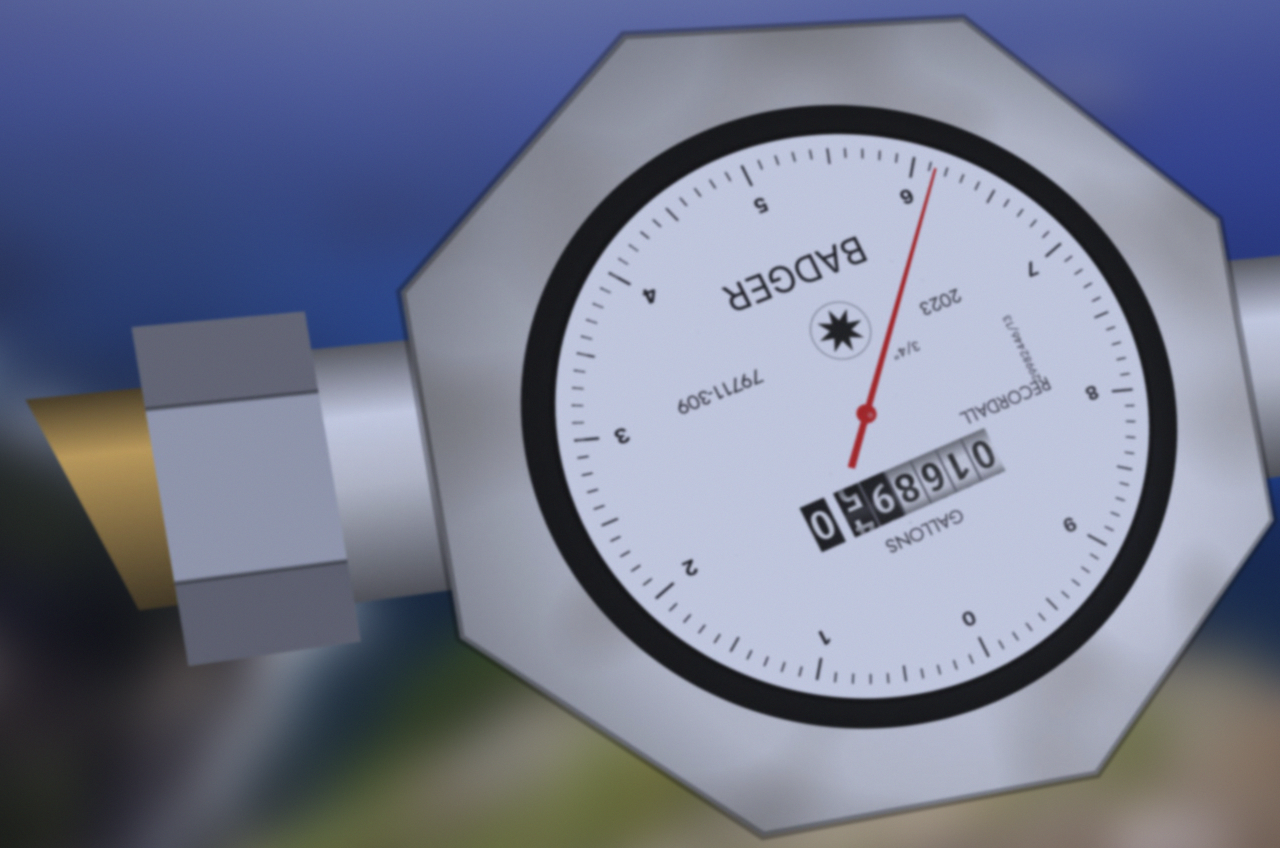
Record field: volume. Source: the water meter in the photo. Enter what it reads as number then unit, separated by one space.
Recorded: 168946.1 gal
